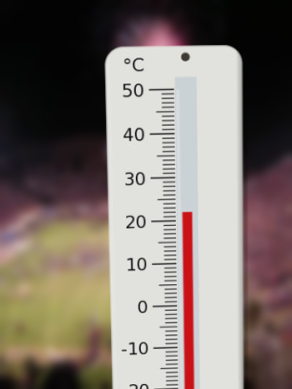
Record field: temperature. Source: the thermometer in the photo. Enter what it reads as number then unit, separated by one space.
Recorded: 22 °C
